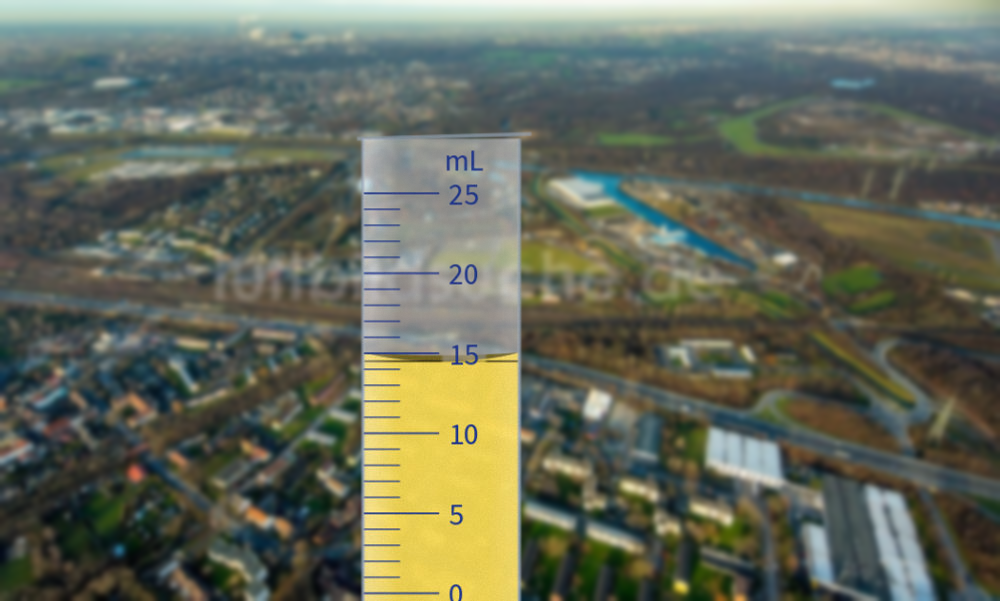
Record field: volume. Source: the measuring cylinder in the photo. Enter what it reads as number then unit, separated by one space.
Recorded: 14.5 mL
